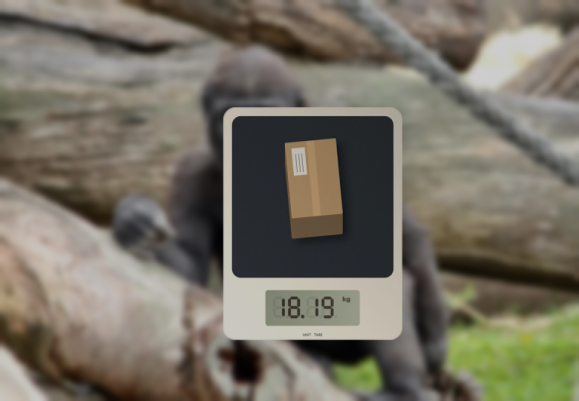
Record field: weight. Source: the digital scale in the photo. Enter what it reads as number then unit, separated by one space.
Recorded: 18.19 kg
